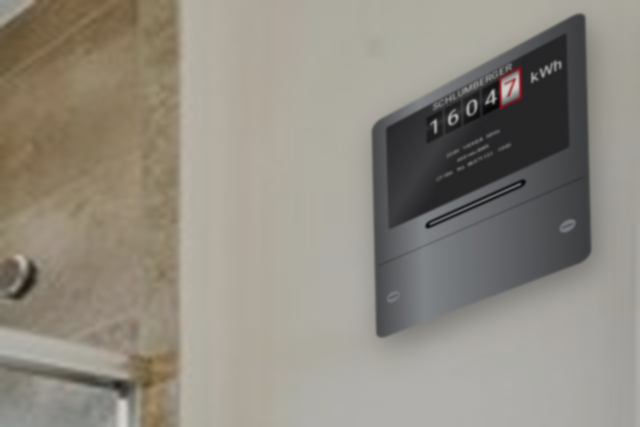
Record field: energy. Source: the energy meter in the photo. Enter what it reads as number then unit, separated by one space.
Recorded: 1604.7 kWh
